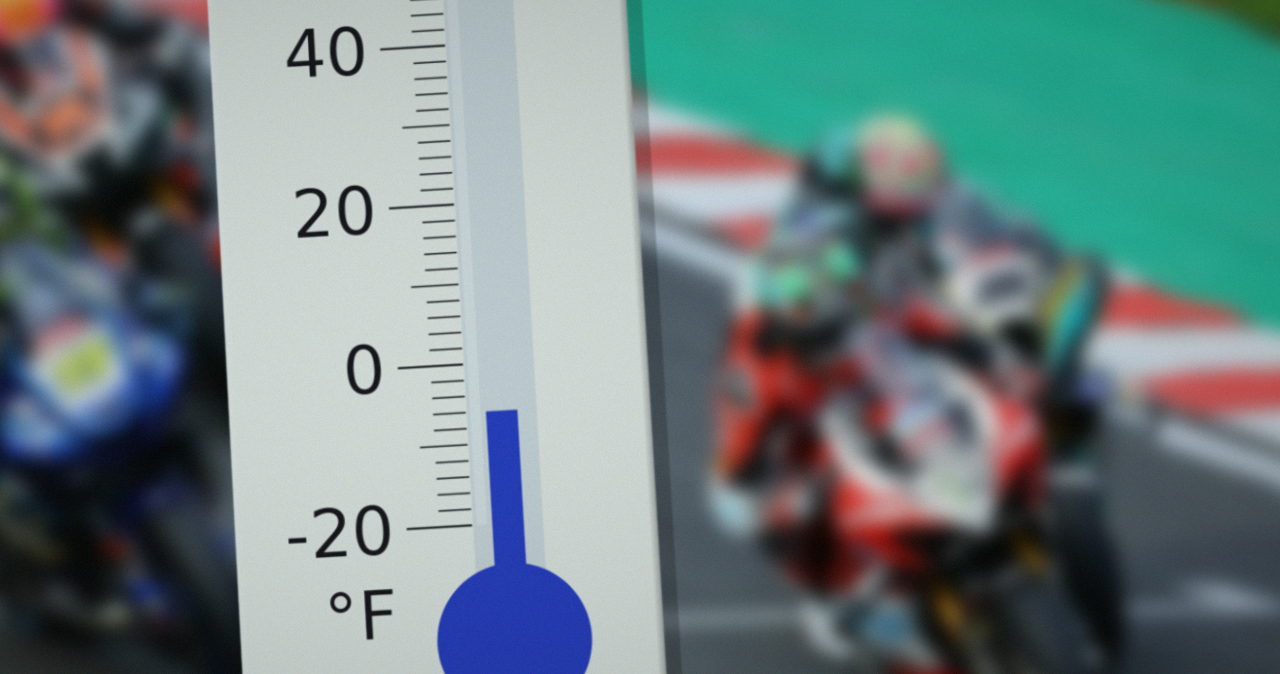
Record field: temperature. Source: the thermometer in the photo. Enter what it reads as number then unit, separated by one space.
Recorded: -6 °F
